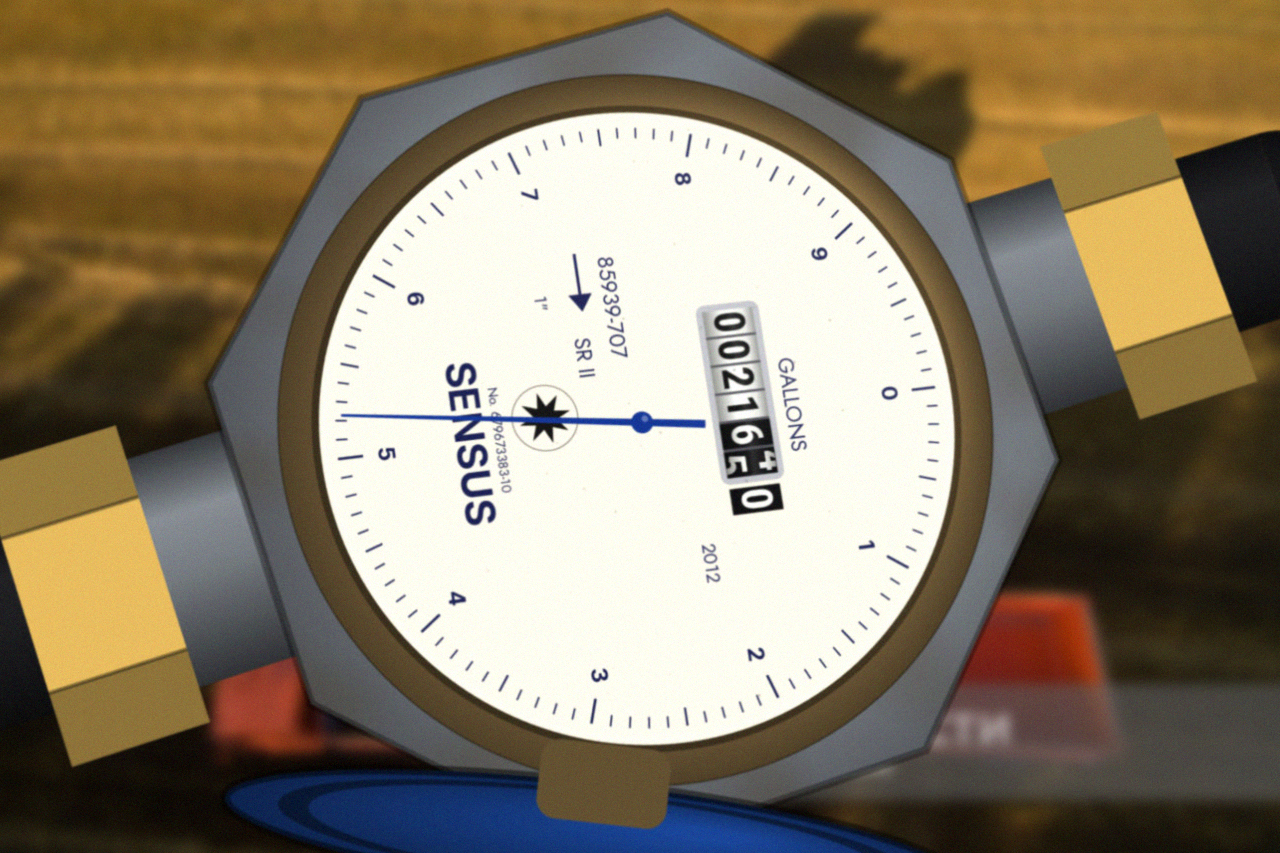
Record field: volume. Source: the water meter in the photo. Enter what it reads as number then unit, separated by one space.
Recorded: 21645.2 gal
